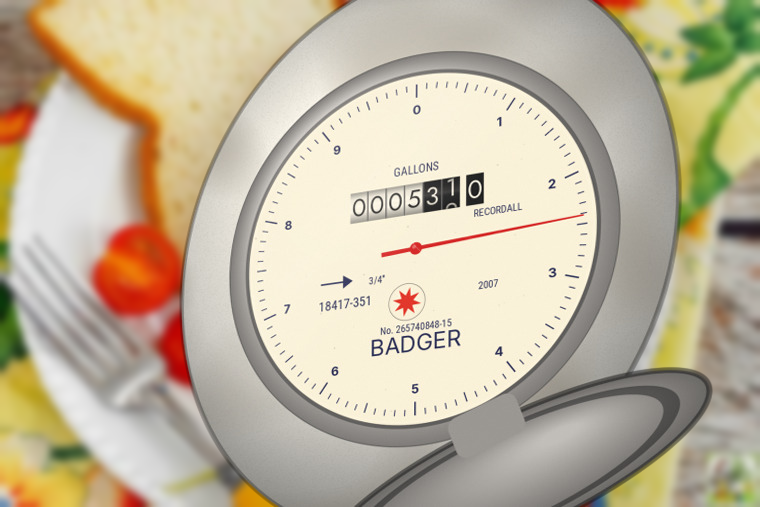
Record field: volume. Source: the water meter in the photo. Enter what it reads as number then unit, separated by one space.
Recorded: 5312.4 gal
